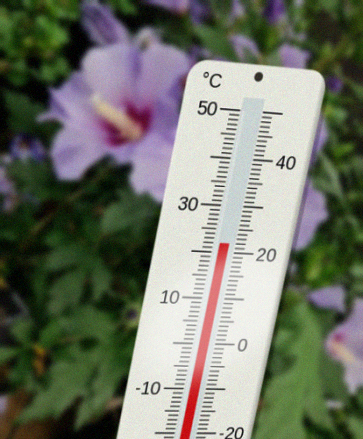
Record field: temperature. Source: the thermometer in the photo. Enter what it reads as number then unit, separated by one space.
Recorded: 22 °C
